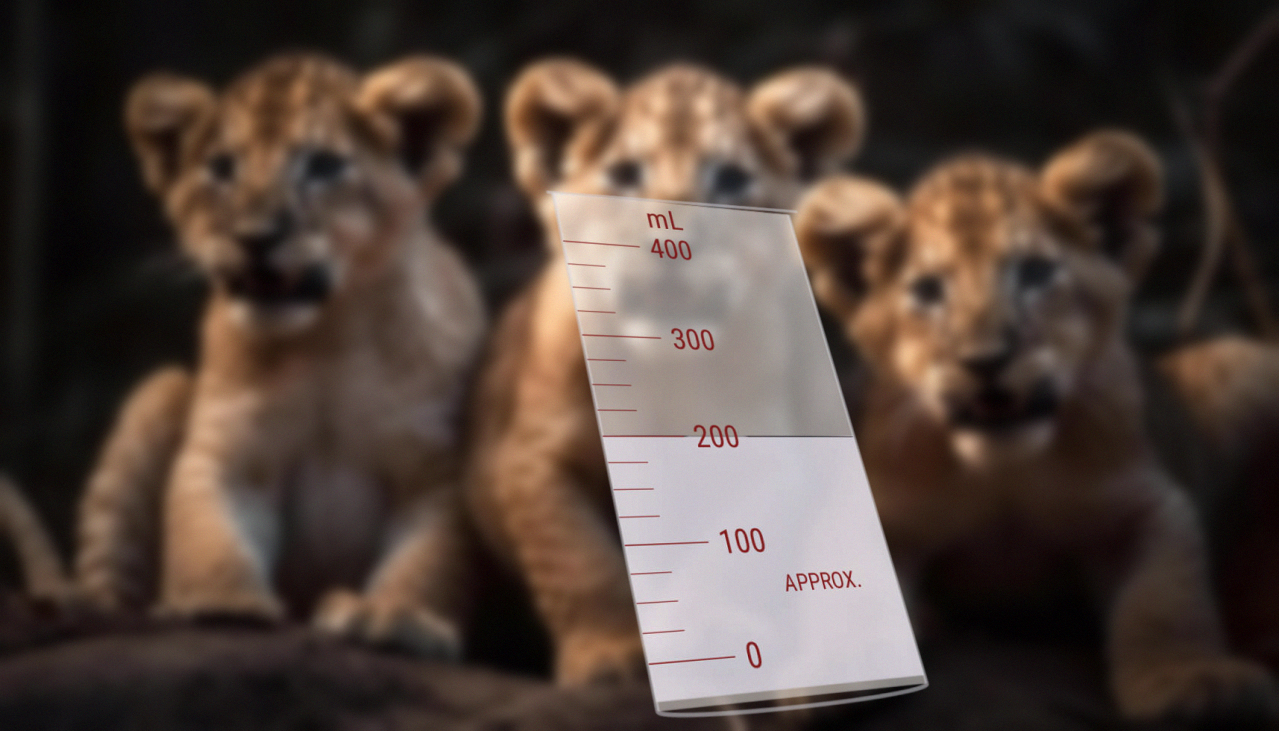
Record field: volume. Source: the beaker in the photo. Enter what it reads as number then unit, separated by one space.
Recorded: 200 mL
